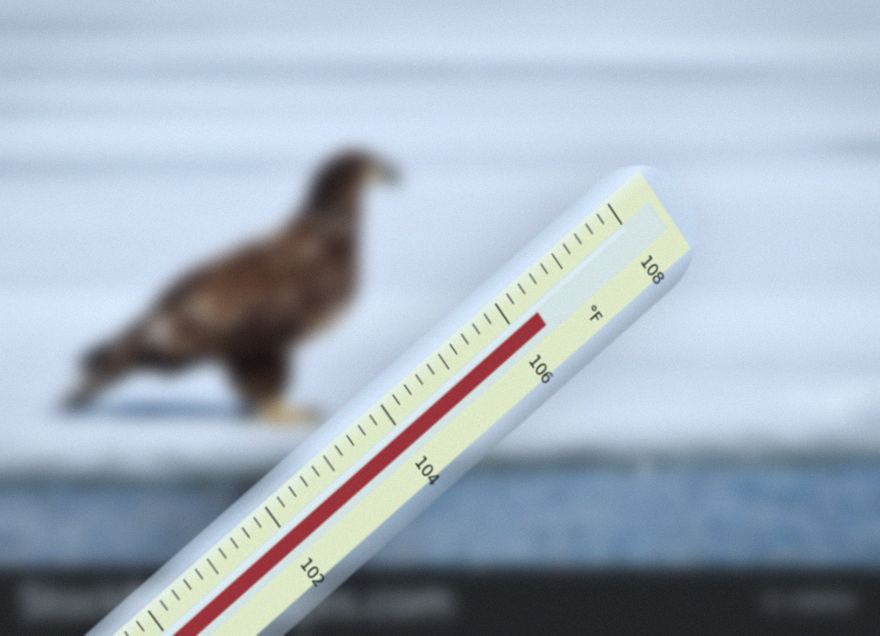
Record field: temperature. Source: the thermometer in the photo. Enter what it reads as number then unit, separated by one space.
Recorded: 106.4 °F
